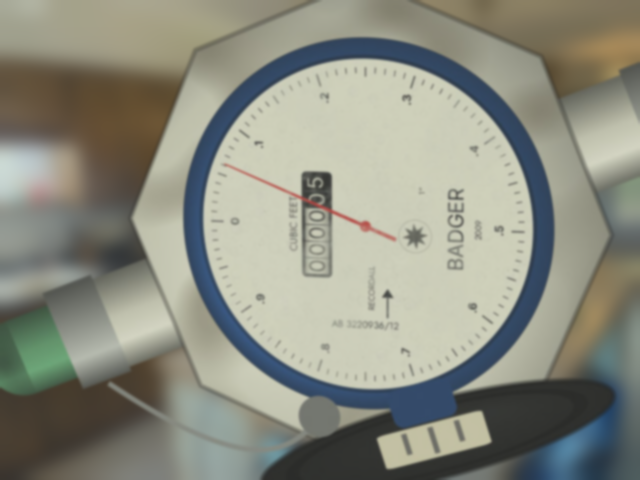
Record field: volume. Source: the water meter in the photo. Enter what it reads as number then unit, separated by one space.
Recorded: 5.06 ft³
